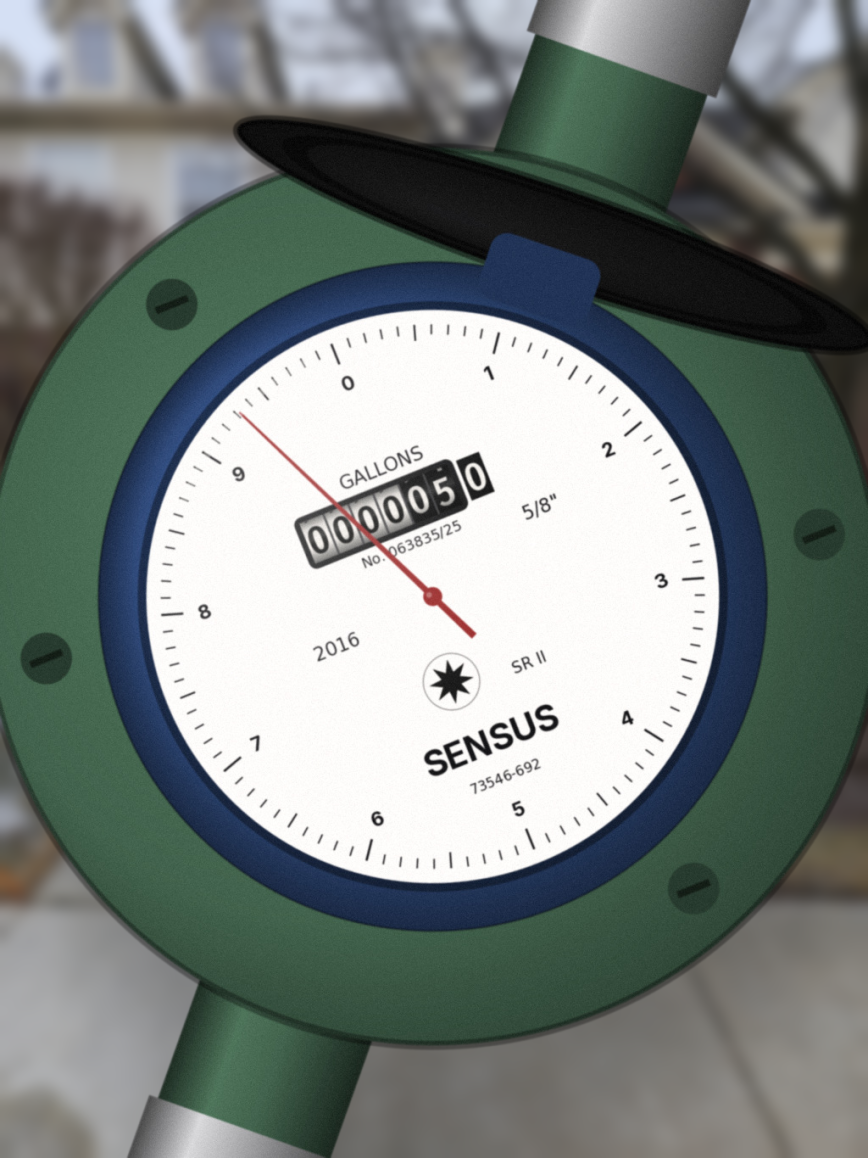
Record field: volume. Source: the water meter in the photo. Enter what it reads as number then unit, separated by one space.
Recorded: 49.3 gal
